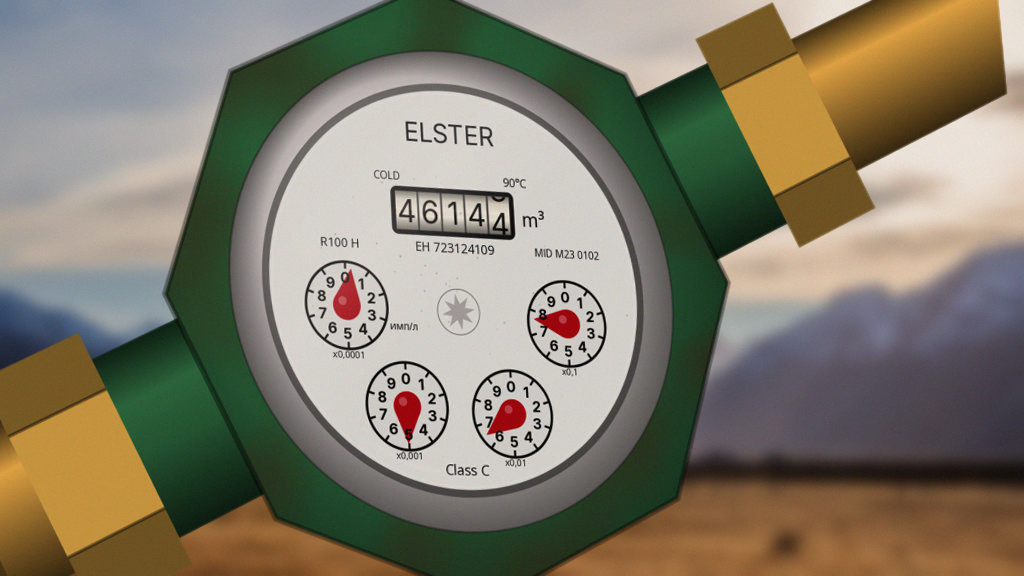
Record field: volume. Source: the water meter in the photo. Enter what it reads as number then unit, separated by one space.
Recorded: 46143.7650 m³
